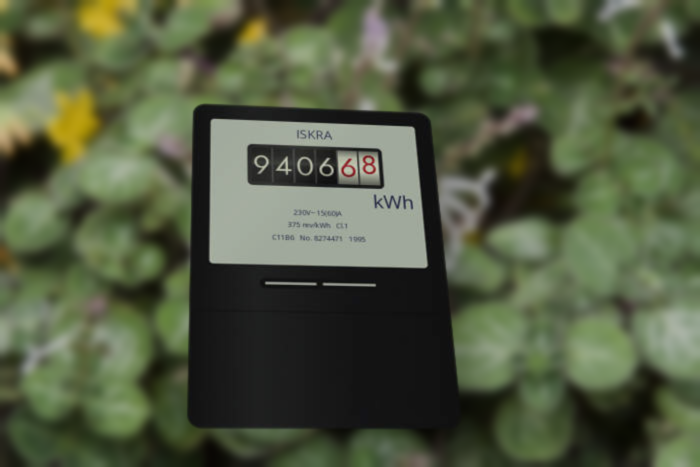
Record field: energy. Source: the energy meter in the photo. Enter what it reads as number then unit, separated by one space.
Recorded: 9406.68 kWh
